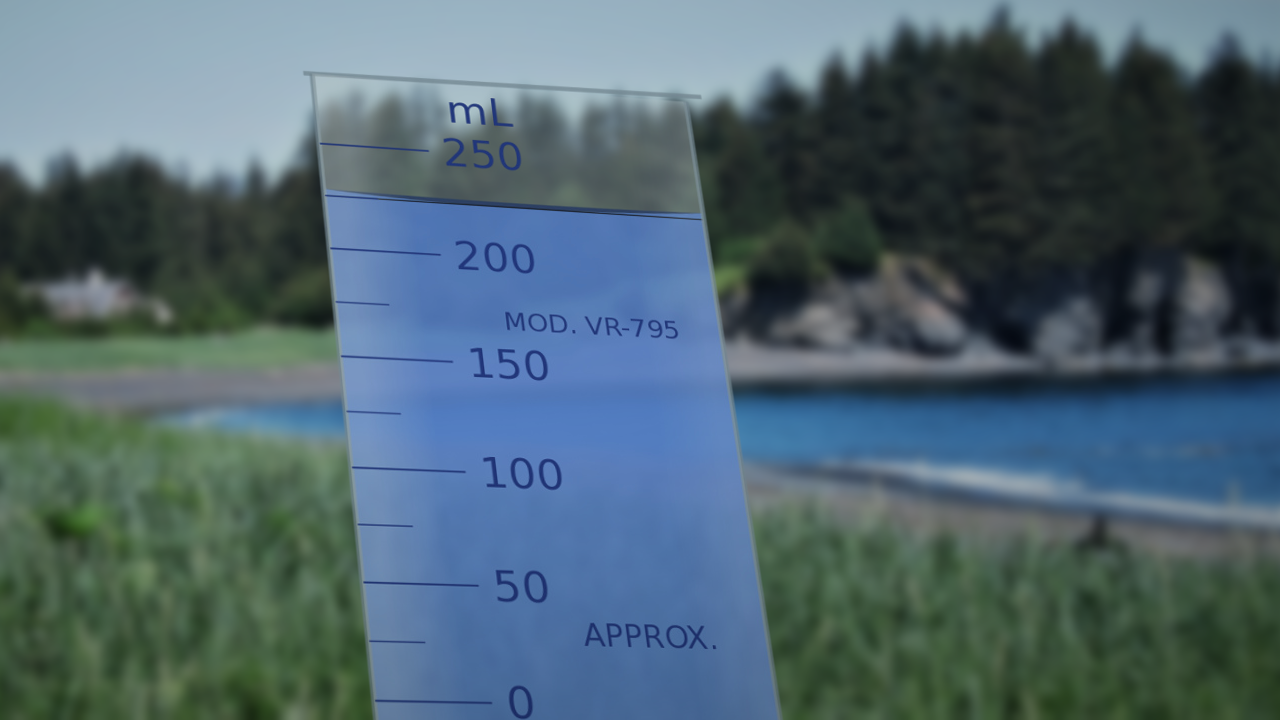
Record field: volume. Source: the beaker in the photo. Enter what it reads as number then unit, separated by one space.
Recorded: 225 mL
